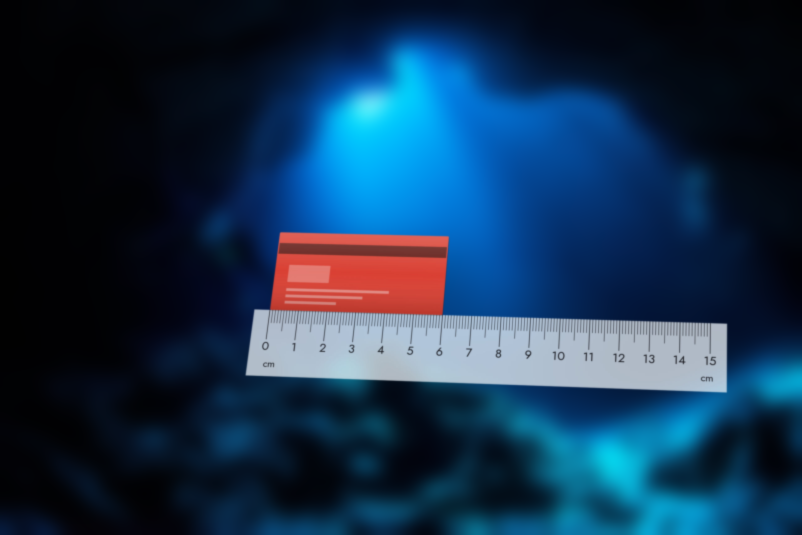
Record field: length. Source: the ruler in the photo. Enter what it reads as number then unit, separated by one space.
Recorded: 6 cm
